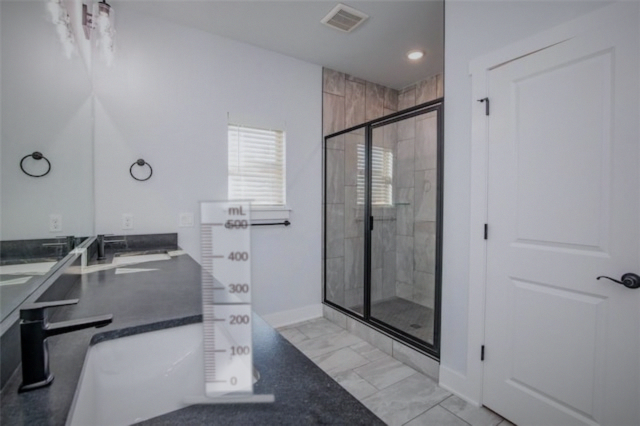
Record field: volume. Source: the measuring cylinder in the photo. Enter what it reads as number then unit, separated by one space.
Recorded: 250 mL
